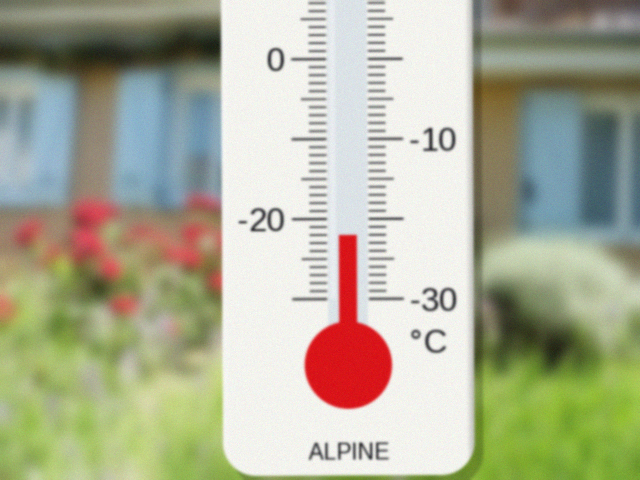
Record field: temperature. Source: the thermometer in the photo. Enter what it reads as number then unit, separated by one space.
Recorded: -22 °C
